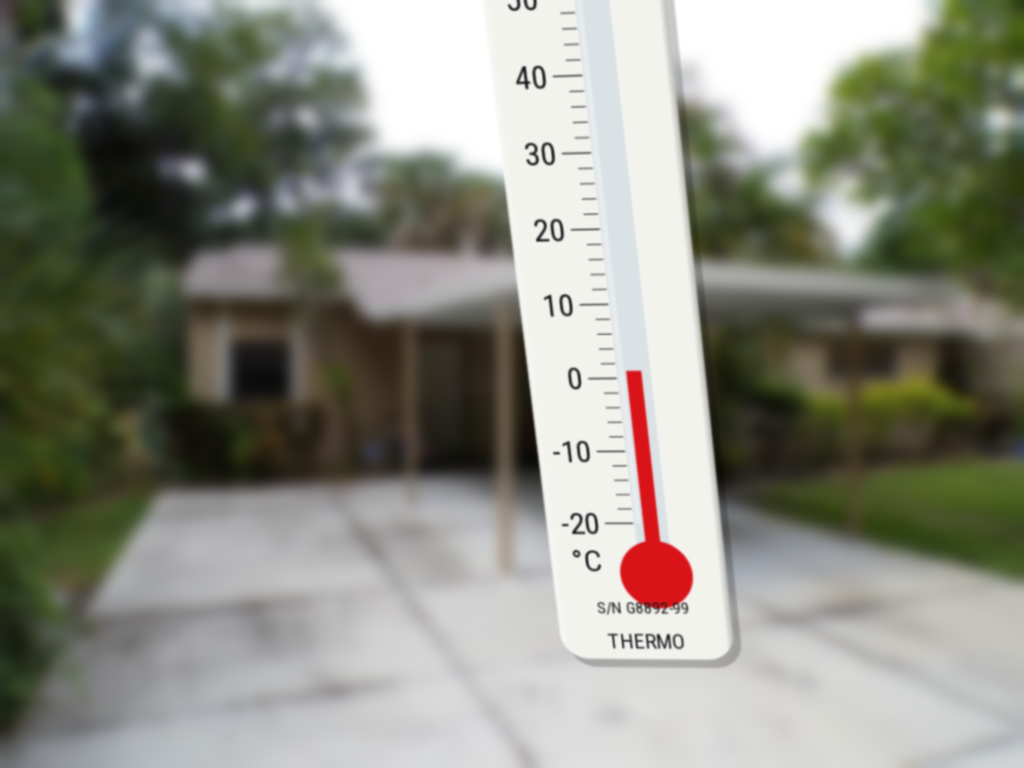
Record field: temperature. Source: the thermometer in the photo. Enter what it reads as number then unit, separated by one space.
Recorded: 1 °C
